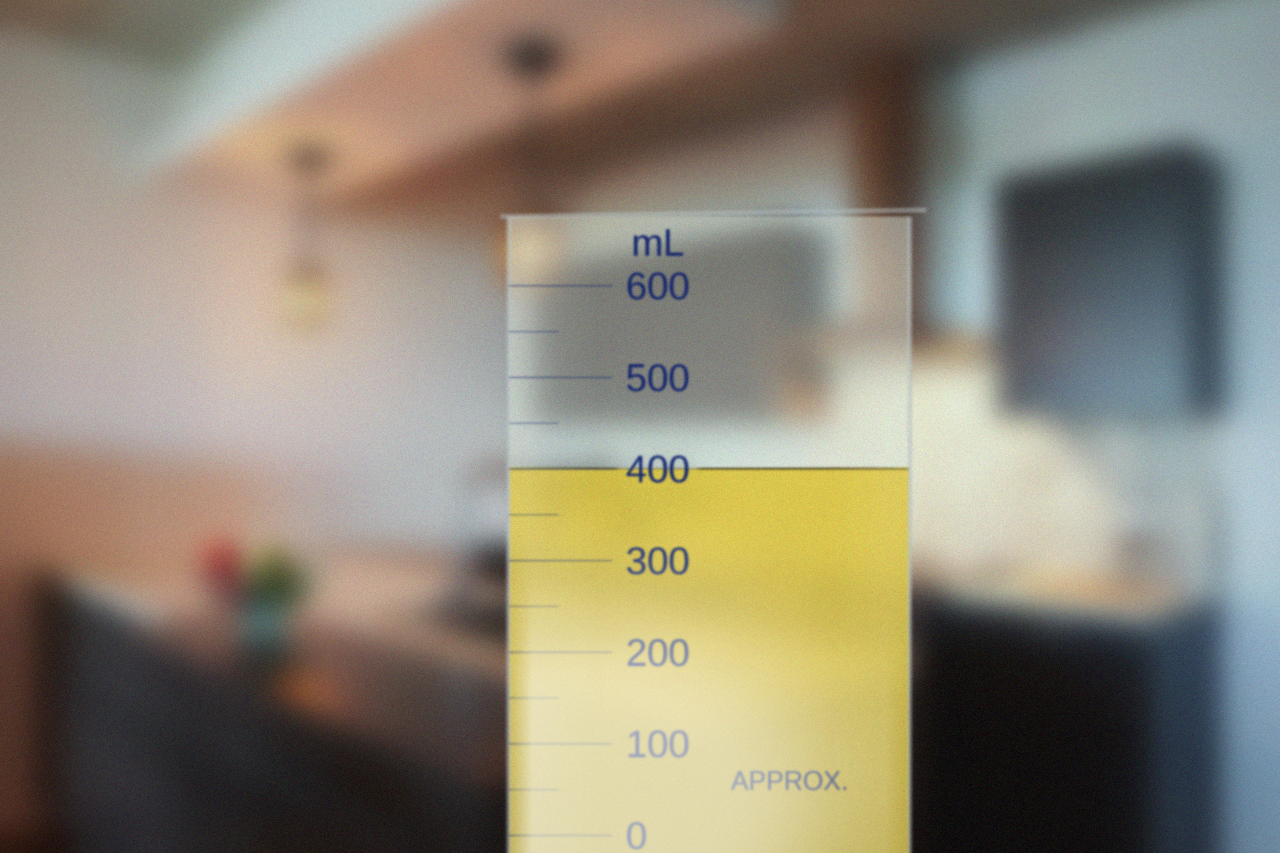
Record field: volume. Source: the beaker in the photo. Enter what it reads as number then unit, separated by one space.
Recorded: 400 mL
